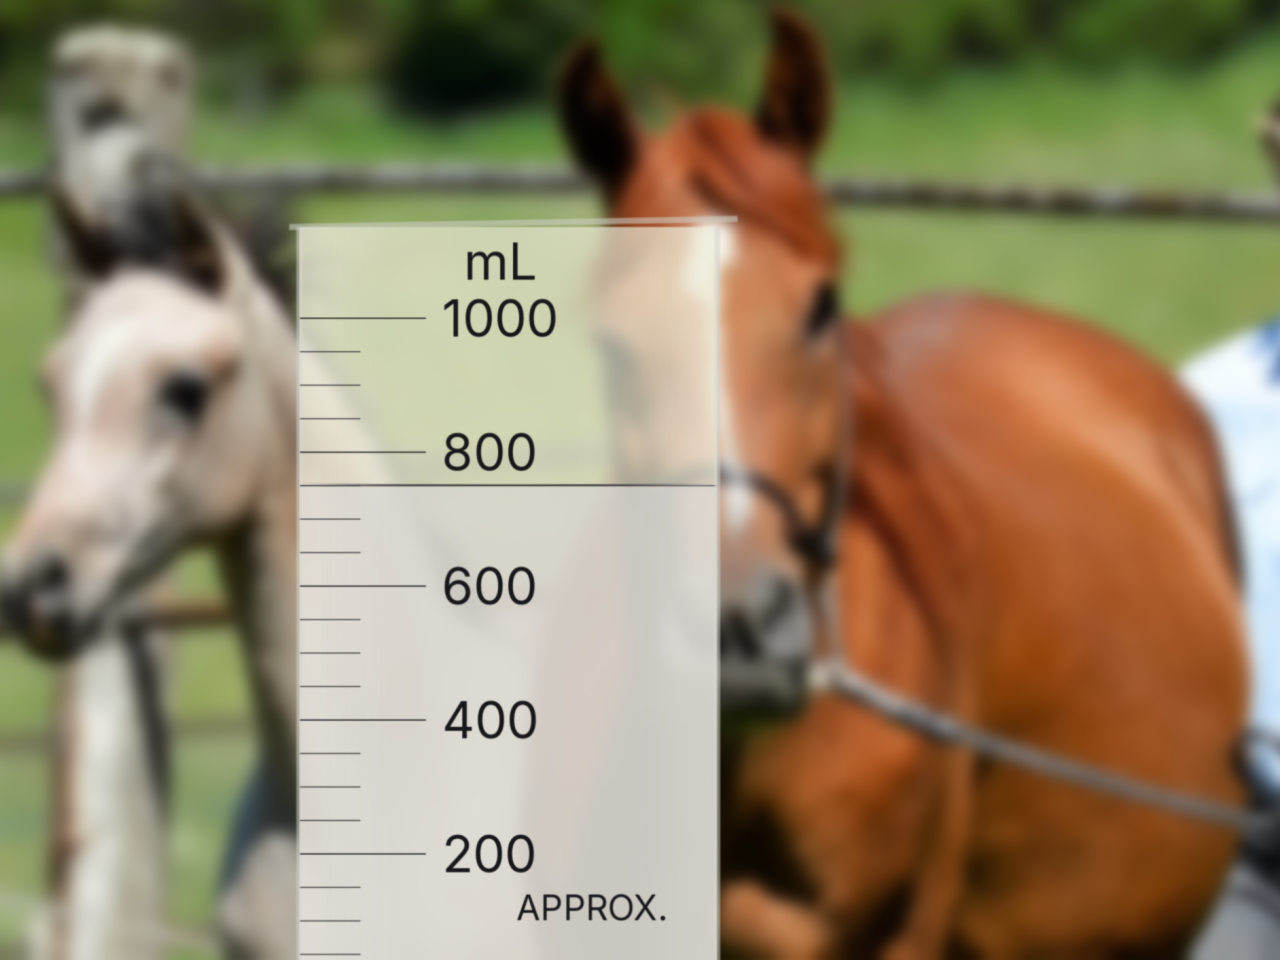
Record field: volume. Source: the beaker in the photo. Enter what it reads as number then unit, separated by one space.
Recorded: 750 mL
